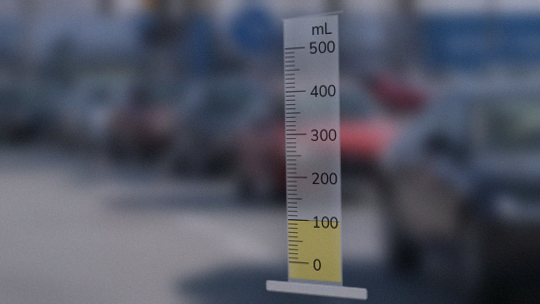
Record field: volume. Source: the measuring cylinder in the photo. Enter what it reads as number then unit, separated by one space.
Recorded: 100 mL
